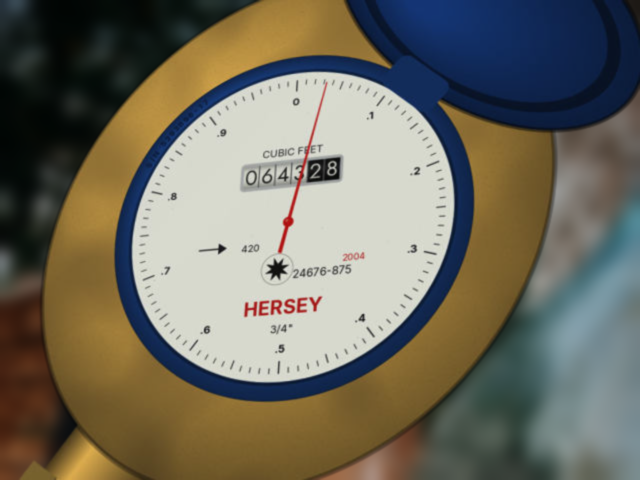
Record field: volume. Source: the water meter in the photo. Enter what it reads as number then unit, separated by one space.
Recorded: 64328.03 ft³
